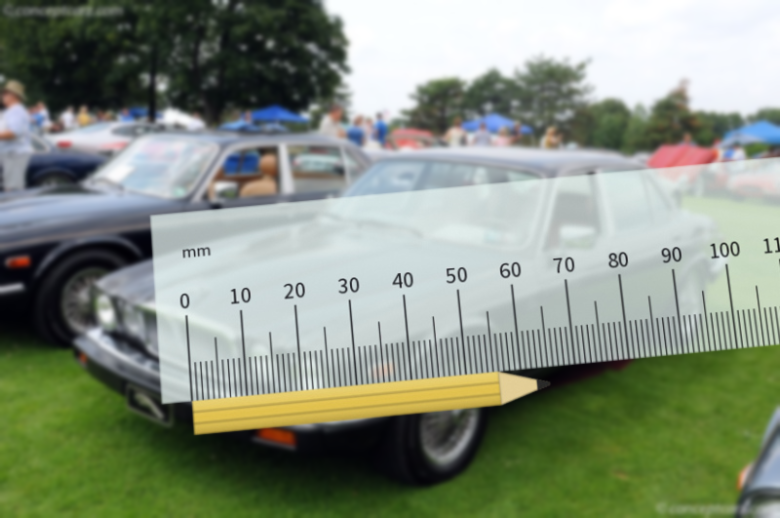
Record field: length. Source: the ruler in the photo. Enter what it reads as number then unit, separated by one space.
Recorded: 65 mm
